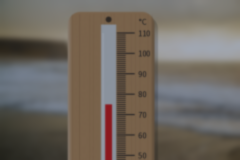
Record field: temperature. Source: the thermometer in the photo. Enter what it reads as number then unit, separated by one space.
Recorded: 75 °C
